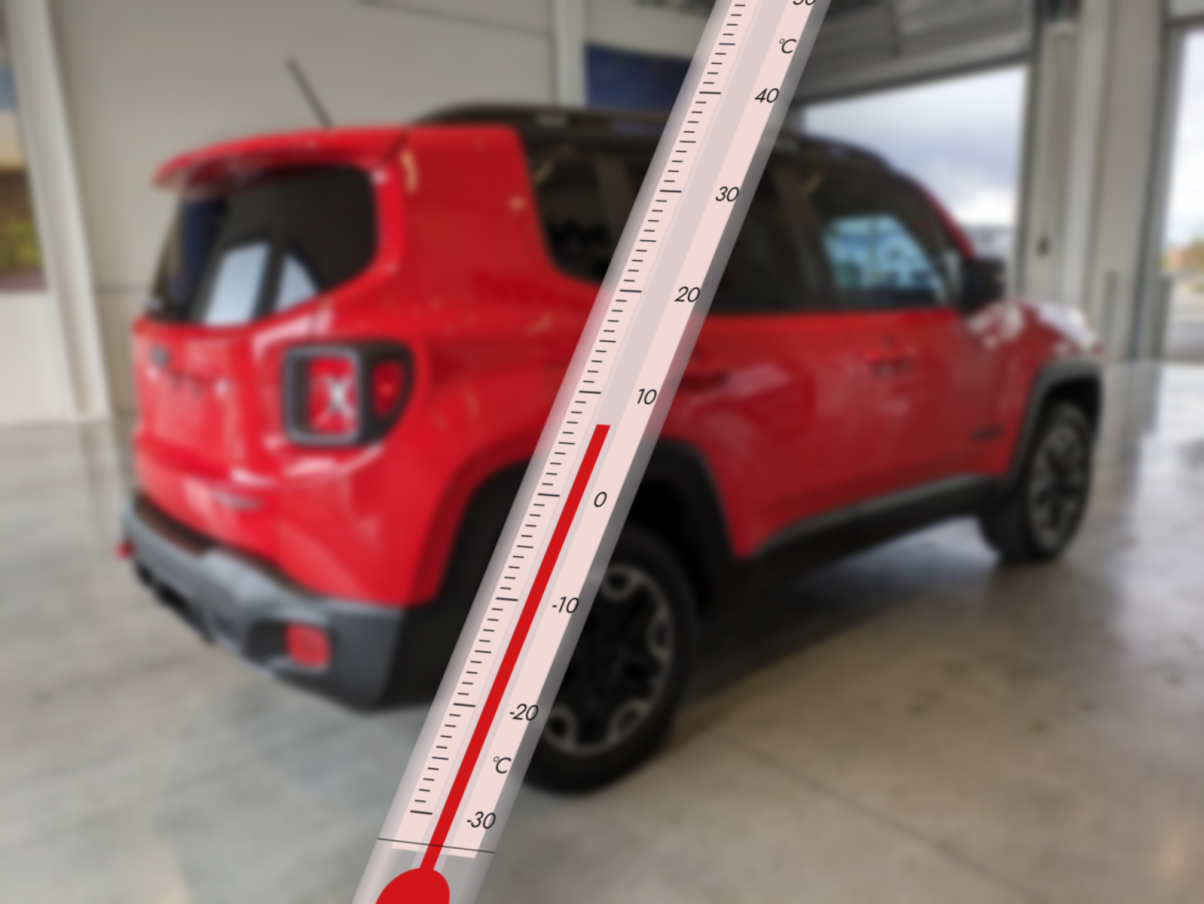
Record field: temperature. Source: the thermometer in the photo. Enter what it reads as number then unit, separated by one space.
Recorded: 7 °C
